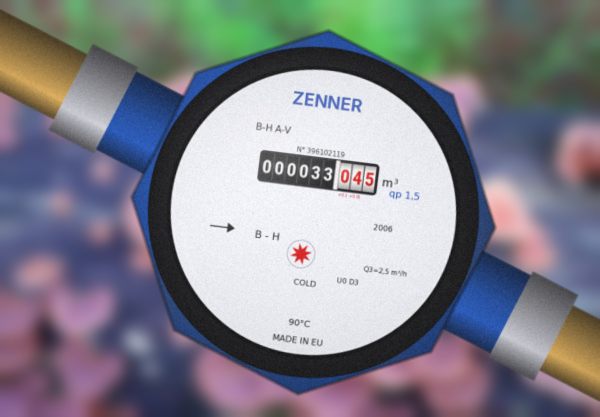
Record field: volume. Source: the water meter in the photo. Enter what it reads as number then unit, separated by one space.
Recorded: 33.045 m³
